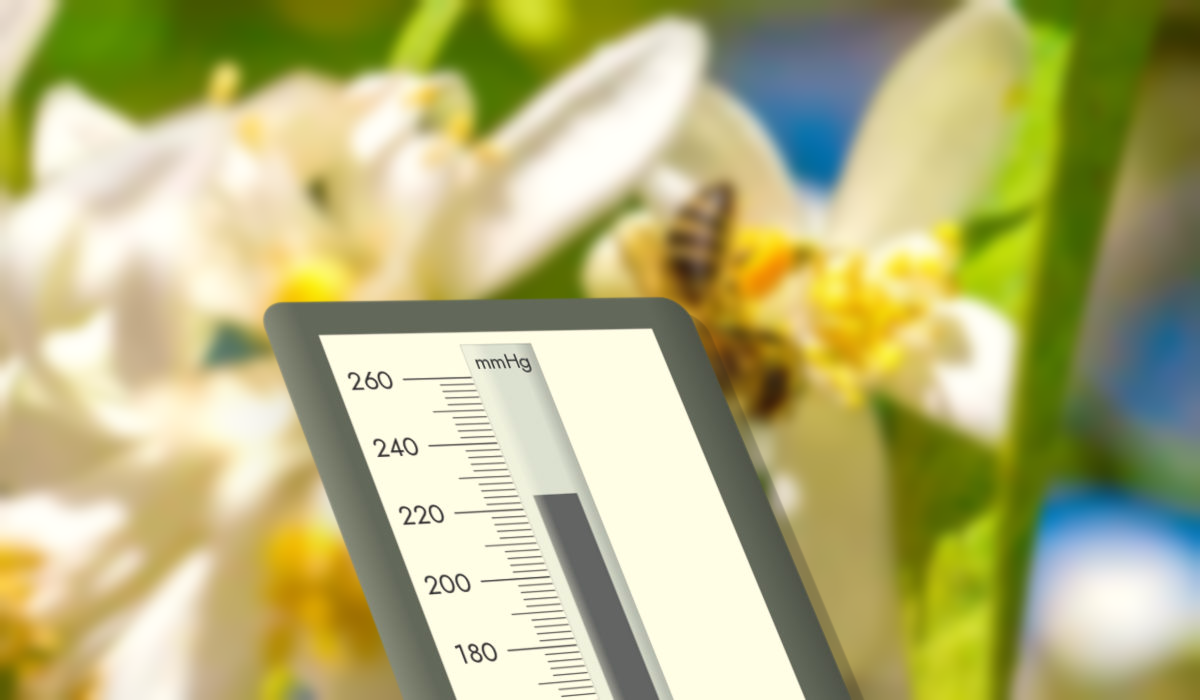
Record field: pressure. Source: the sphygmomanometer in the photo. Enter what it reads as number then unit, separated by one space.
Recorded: 224 mmHg
